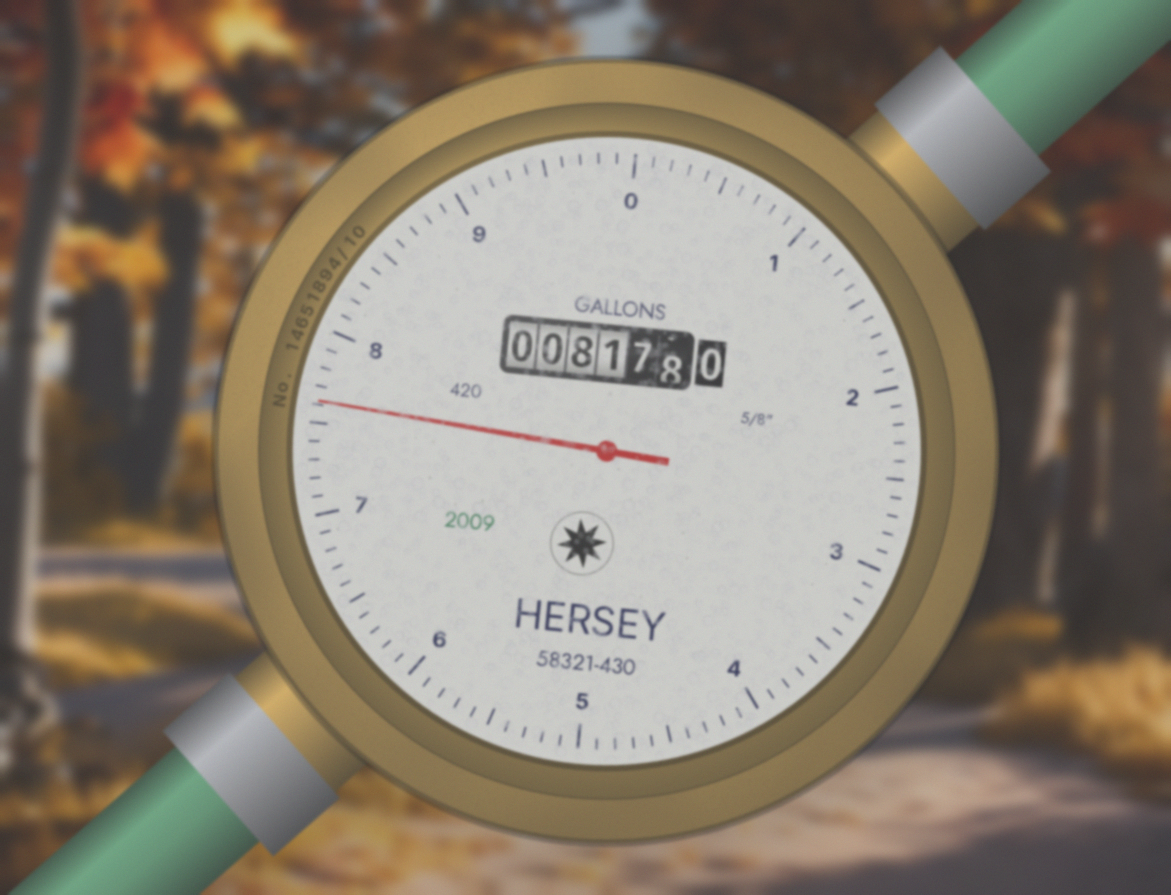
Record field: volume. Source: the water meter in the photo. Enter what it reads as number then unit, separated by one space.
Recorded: 81777.6 gal
